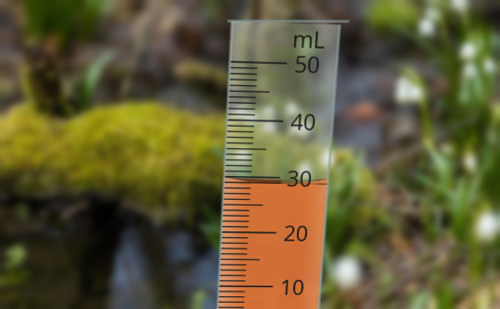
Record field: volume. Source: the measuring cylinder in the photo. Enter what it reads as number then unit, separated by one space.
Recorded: 29 mL
